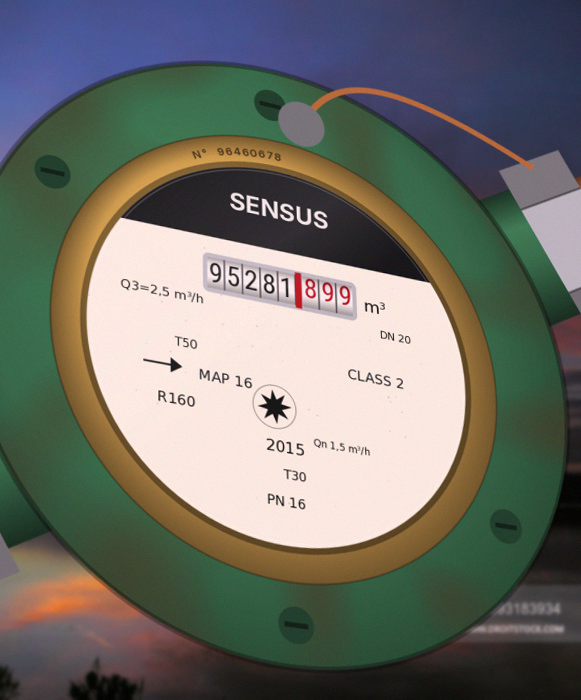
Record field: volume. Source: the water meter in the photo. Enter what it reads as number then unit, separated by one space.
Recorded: 95281.899 m³
